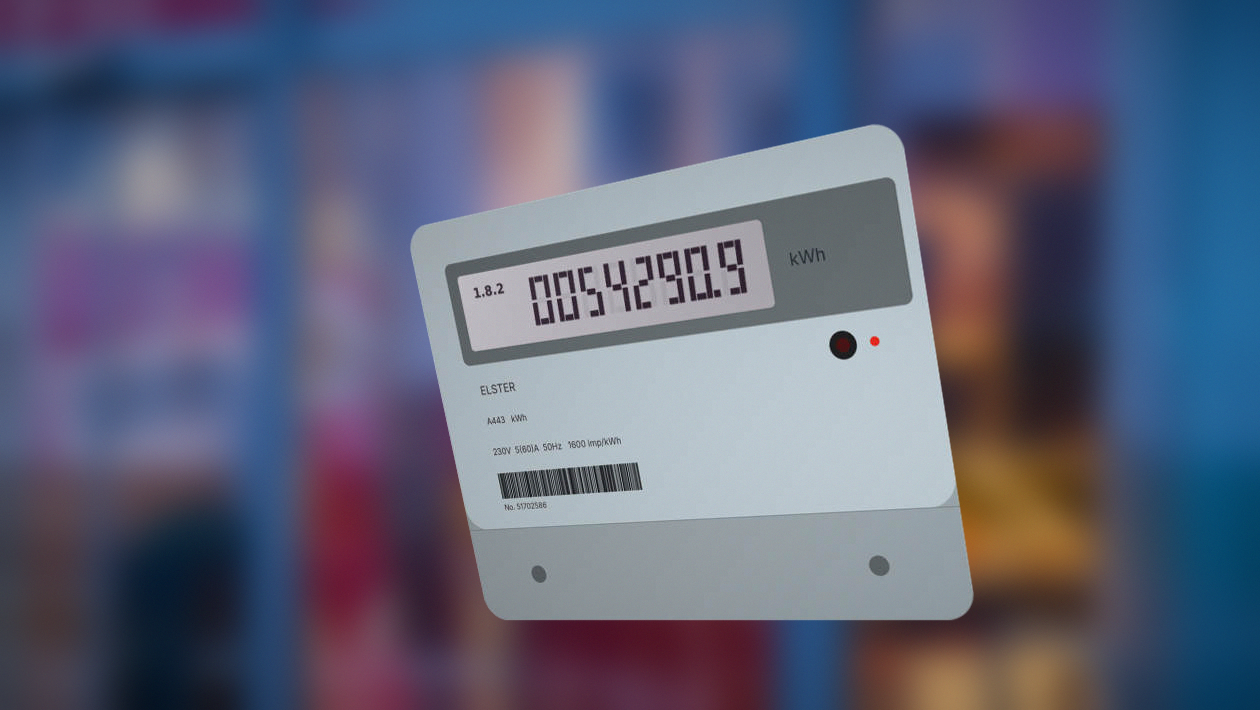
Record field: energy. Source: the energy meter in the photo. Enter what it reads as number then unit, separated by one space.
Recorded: 54290.9 kWh
